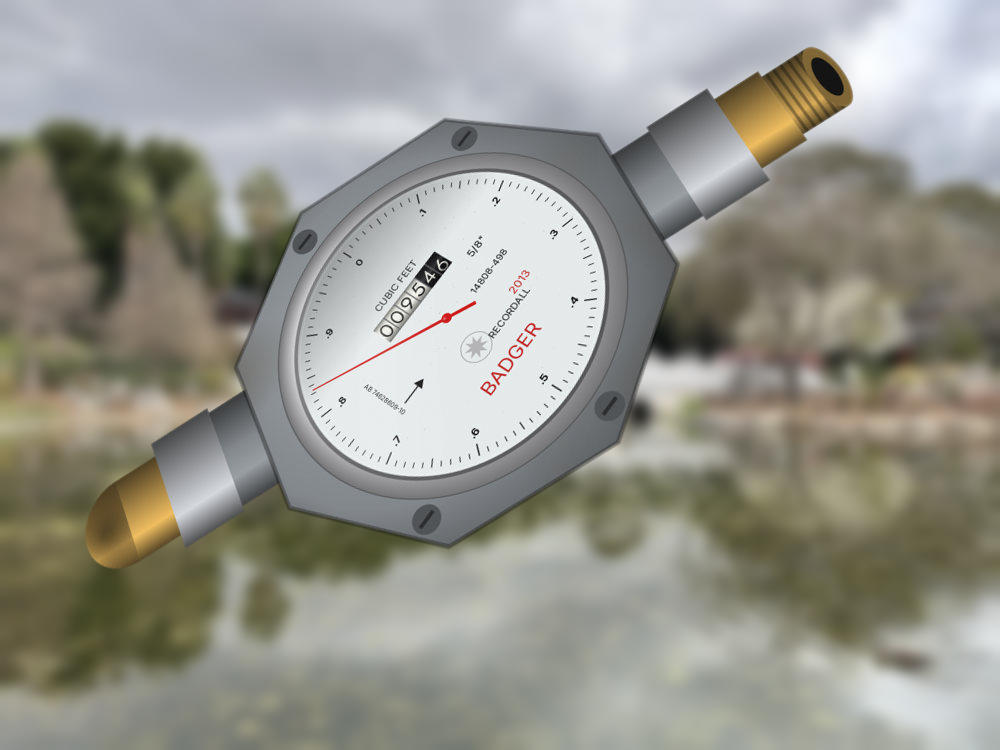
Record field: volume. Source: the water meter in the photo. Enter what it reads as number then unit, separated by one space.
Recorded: 9545.83 ft³
